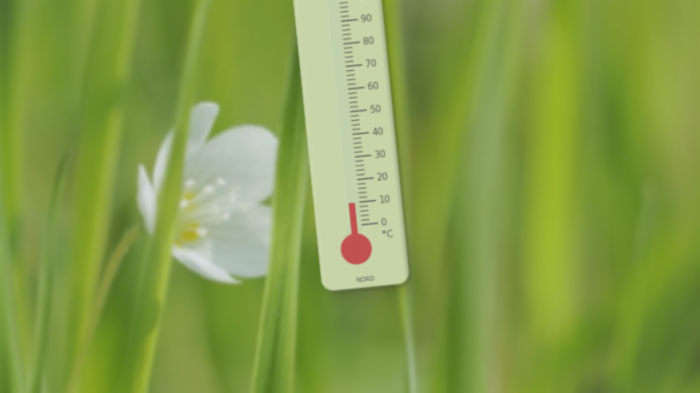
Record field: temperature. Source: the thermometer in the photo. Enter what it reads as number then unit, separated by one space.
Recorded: 10 °C
